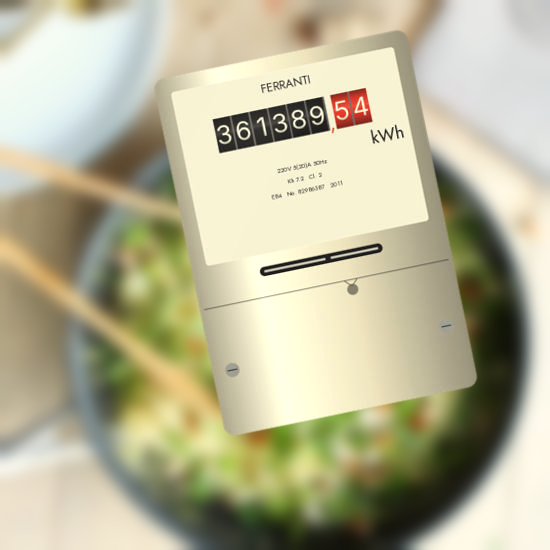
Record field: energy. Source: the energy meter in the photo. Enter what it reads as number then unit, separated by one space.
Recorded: 361389.54 kWh
